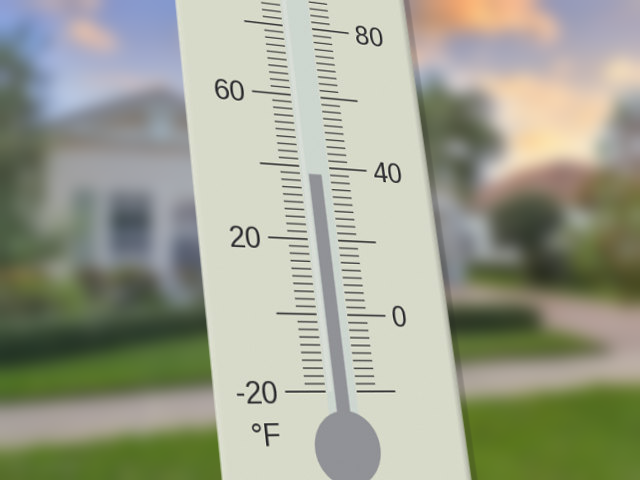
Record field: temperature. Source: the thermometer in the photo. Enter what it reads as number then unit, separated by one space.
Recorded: 38 °F
